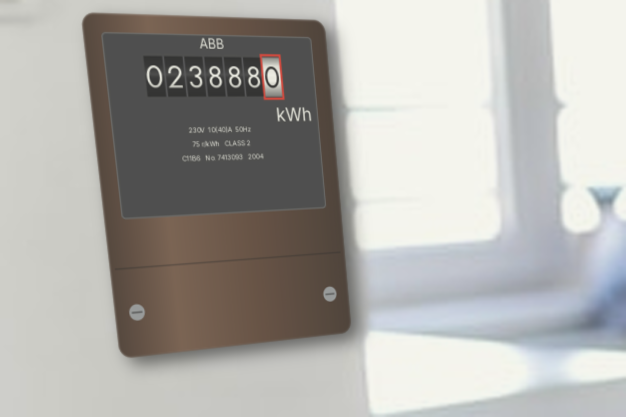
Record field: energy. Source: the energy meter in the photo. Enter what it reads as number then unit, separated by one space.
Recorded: 23888.0 kWh
